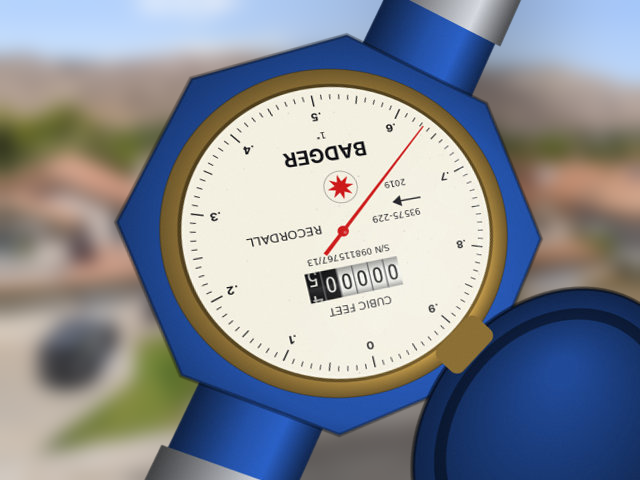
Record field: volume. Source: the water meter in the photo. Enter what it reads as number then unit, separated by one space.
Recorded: 4.63 ft³
